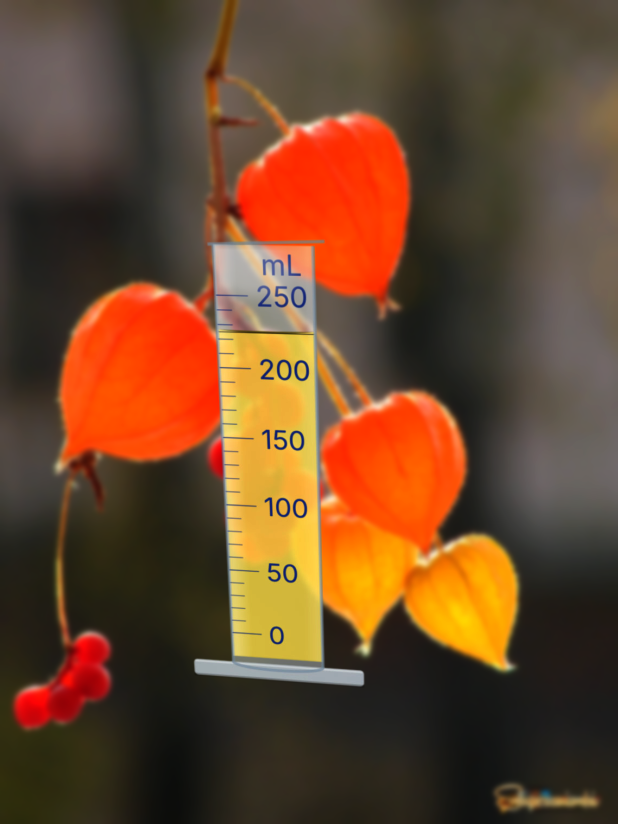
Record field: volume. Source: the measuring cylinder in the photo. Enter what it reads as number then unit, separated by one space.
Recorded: 225 mL
